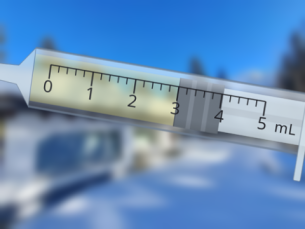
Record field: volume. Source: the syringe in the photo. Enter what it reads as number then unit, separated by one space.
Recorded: 3 mL
